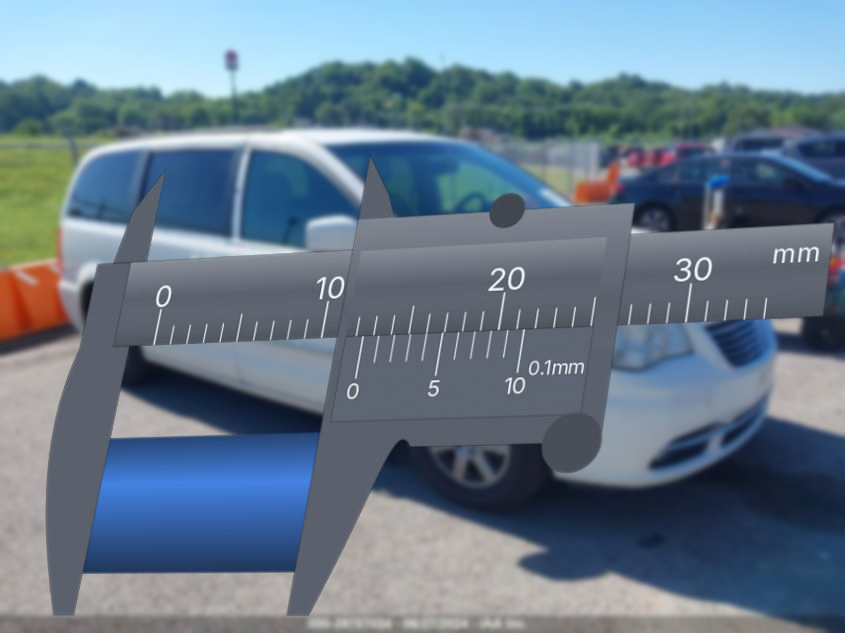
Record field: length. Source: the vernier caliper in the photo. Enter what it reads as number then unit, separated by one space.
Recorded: 12.4 mm
